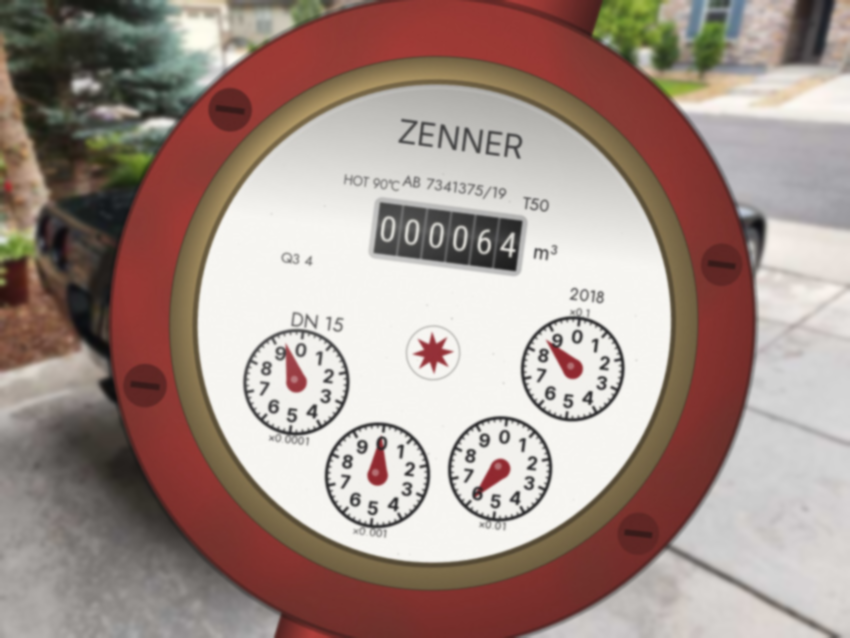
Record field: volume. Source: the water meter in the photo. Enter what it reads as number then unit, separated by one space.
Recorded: 64.8599 m³
